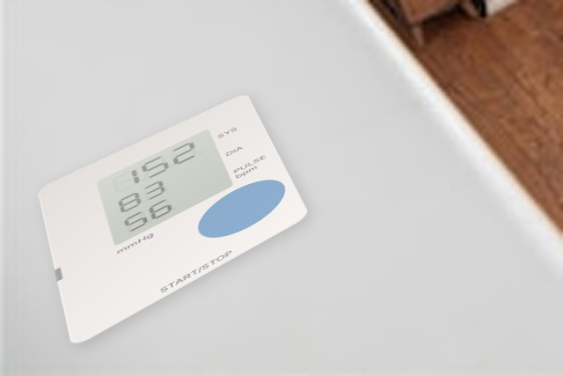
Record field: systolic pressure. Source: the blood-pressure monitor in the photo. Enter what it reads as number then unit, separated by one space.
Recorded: 152 mmHg
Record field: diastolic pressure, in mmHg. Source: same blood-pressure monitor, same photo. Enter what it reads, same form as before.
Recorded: 83 mmHg
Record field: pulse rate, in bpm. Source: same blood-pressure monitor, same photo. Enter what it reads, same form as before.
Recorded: 56 bpm
